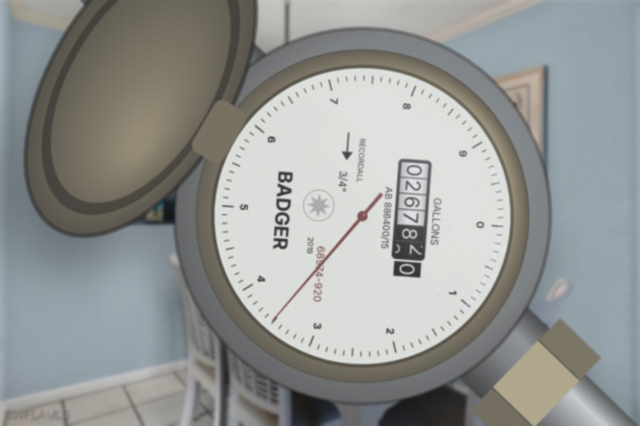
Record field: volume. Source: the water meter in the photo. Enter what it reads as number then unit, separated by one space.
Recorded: 267823.5 gal
